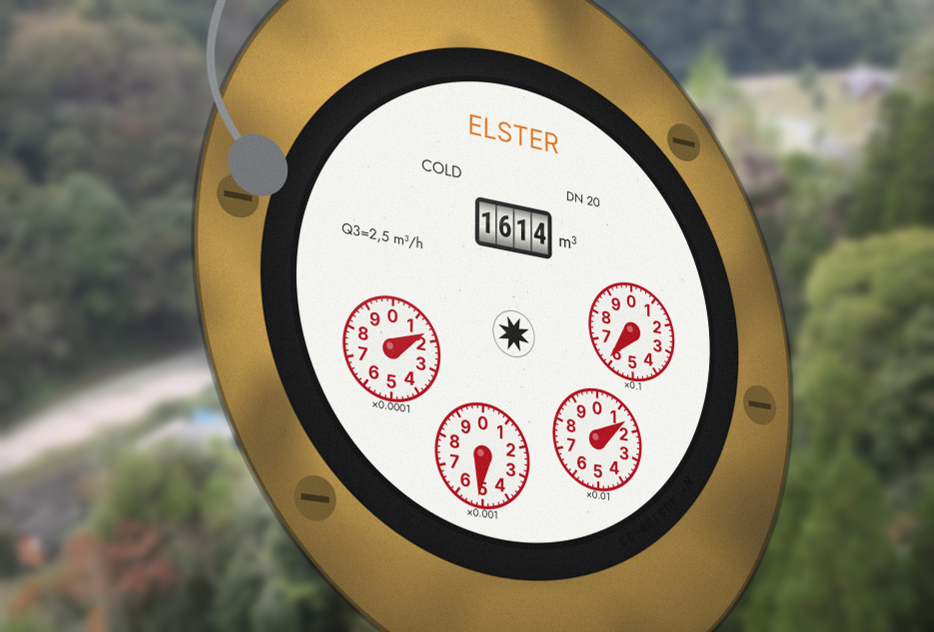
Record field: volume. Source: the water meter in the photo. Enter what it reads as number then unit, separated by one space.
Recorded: 1614.6151 m³
